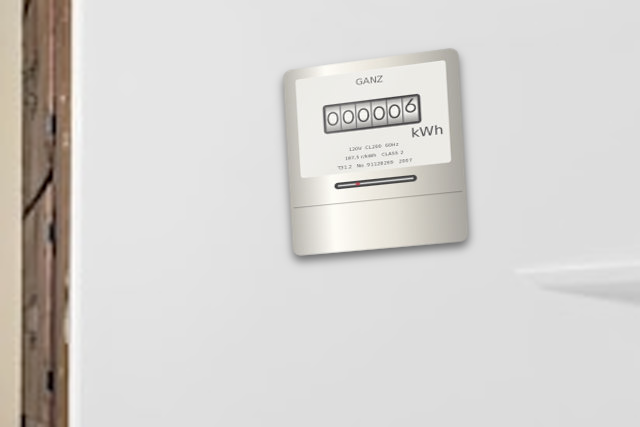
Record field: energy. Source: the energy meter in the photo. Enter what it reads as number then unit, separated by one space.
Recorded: 6 kWh
